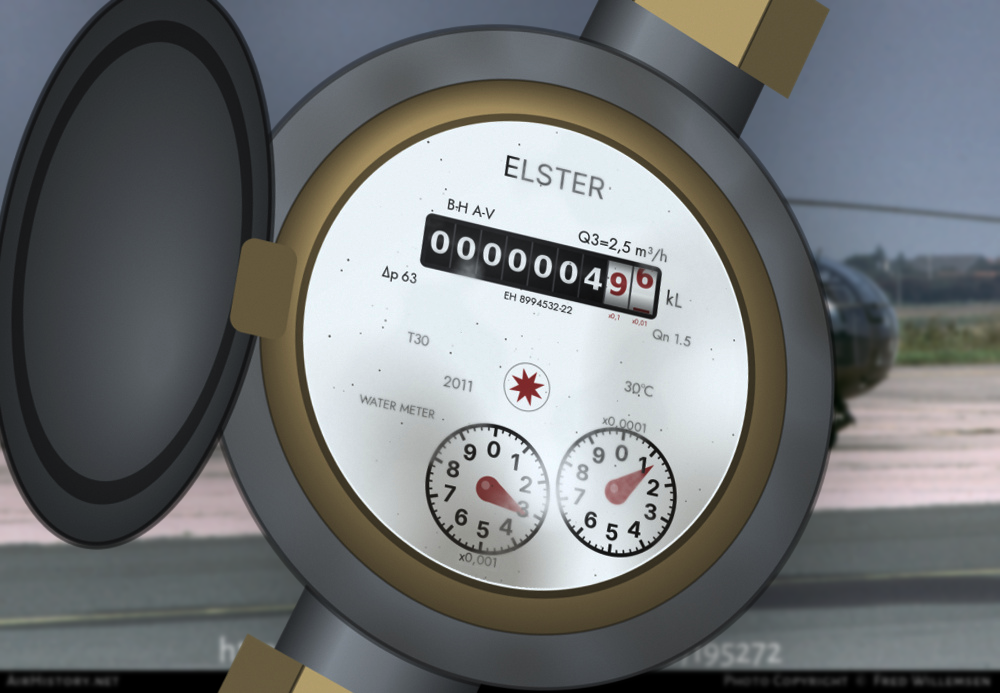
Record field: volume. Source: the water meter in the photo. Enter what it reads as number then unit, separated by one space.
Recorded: 4.9631 kL
